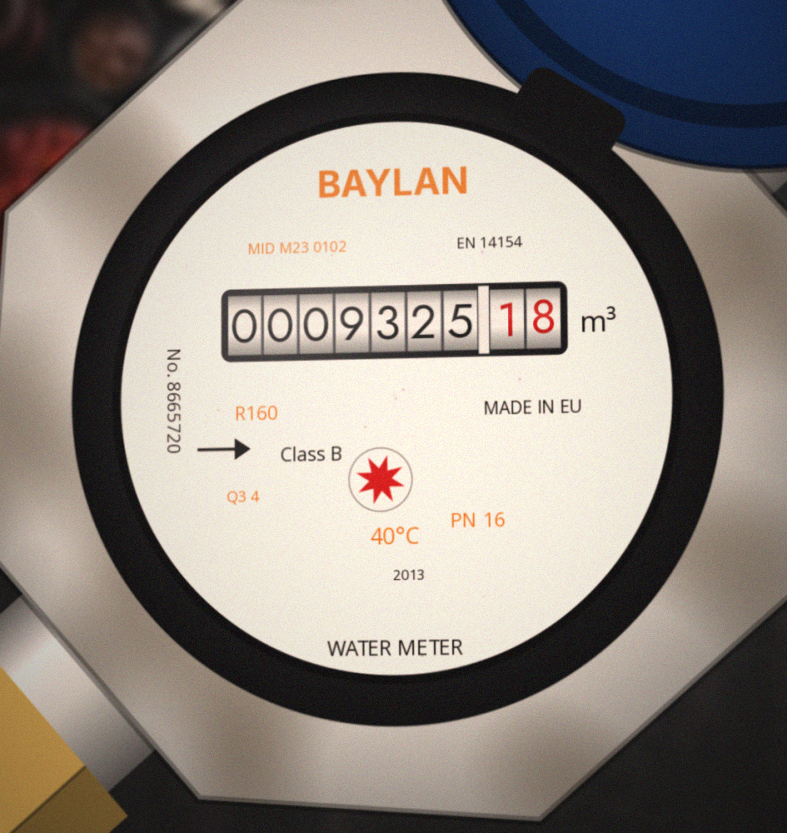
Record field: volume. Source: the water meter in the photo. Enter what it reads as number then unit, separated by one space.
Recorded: 9325.18 m³
